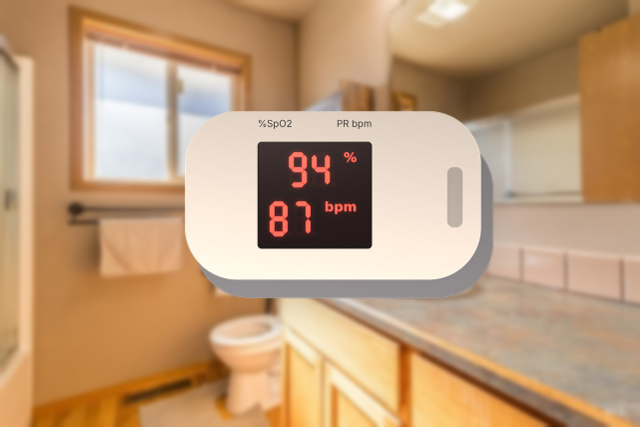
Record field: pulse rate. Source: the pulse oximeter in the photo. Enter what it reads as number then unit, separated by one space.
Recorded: 87 bpm
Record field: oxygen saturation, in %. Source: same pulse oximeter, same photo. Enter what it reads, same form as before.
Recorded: 94 %
